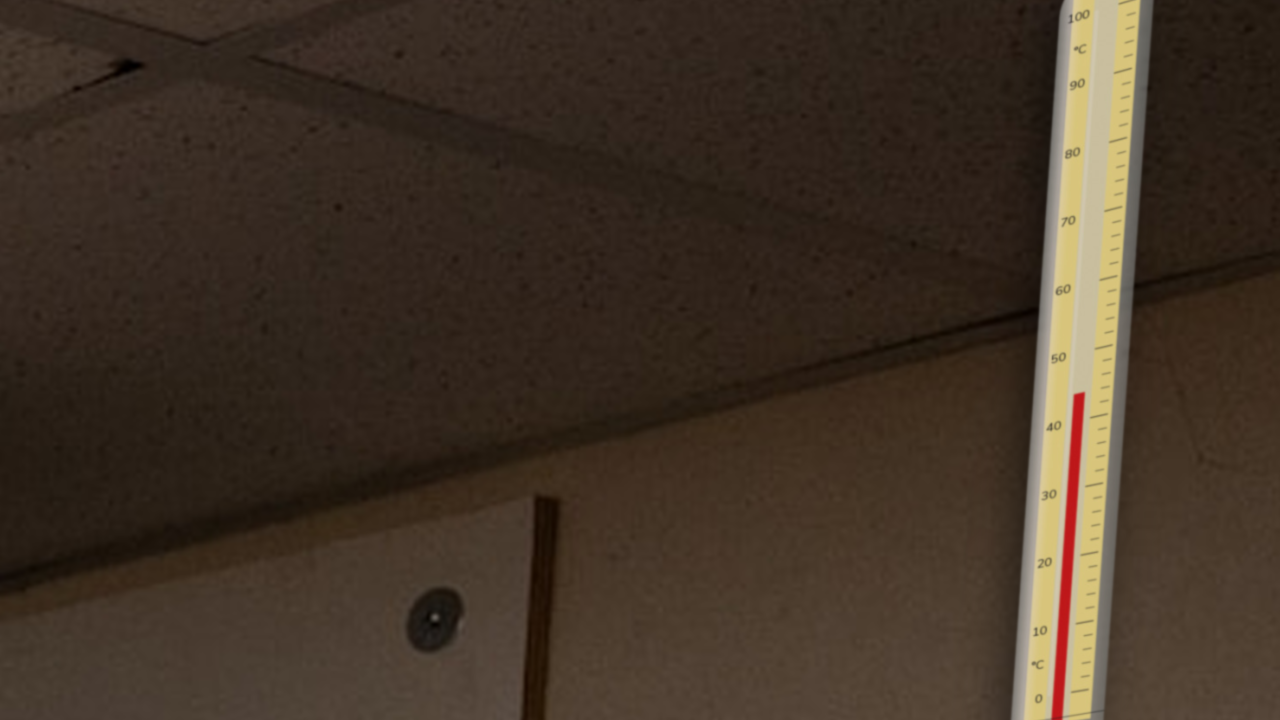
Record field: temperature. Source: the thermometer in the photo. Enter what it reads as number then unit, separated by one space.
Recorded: 44 °C
